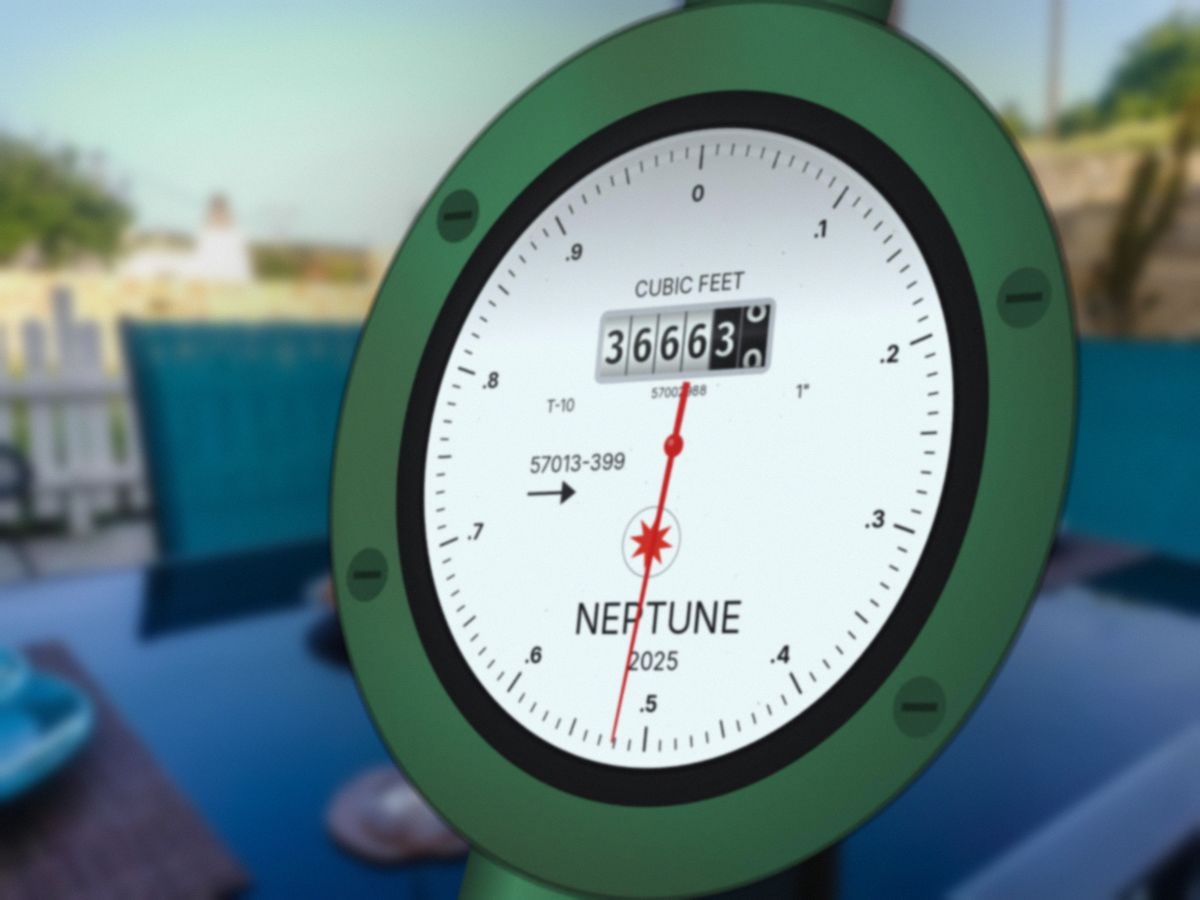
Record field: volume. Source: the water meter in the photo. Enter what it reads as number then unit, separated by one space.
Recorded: 366638.52 ft³
